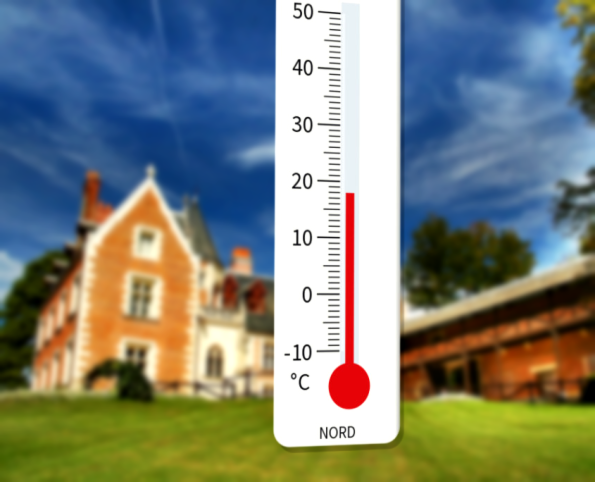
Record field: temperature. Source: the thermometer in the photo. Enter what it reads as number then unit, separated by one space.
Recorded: 18 °C
